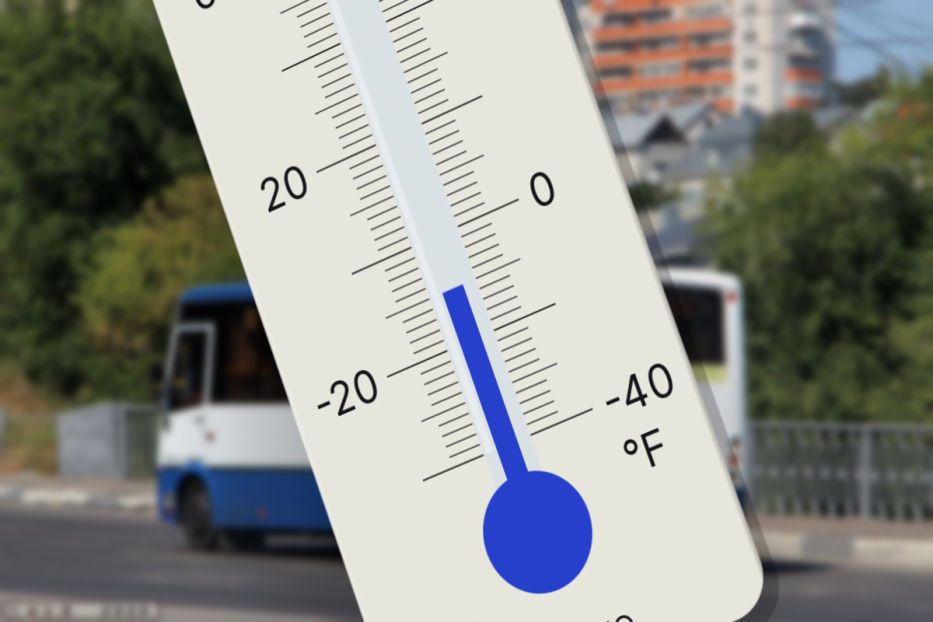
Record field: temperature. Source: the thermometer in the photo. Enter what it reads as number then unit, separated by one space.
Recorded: -10 °F
